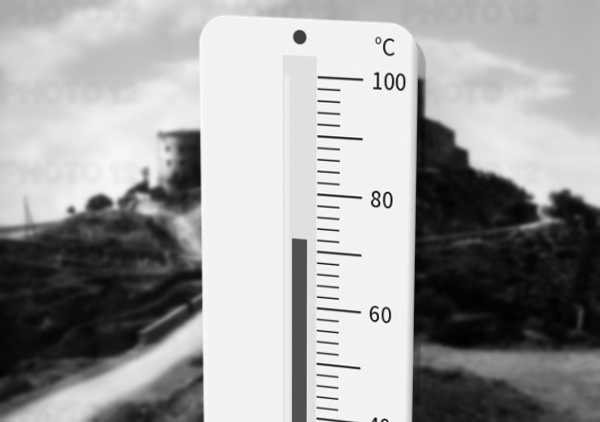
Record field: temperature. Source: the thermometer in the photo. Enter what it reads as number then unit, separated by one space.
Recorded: 72 °C
